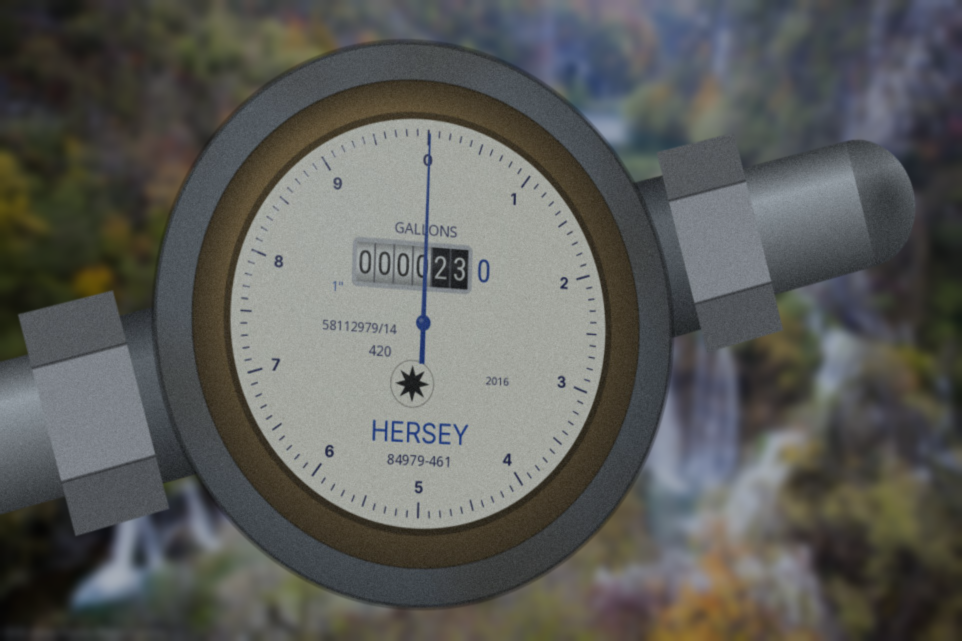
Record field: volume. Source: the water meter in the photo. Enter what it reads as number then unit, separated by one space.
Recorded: 230.0 gal
